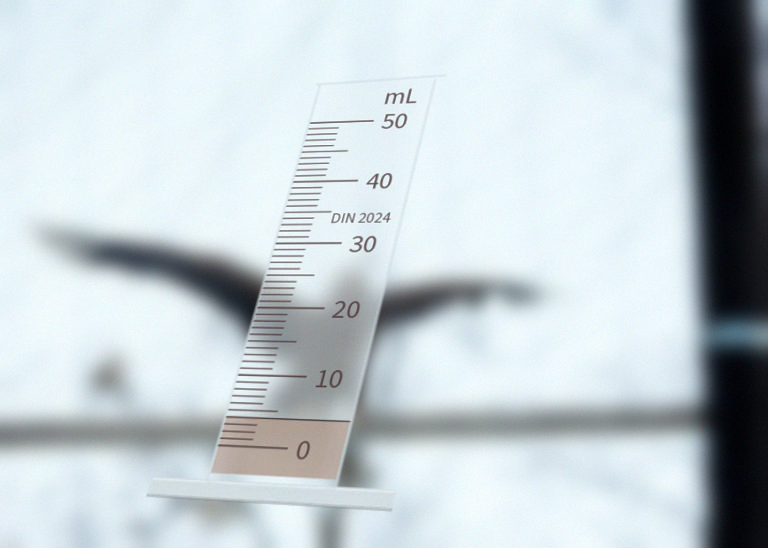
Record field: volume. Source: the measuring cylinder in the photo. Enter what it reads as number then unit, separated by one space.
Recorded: 4 mL
